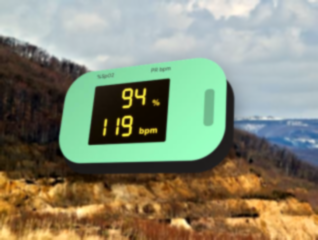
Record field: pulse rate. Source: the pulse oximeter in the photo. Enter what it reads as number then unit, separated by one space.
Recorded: 119 bpm
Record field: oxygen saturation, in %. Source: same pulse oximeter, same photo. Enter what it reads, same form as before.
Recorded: 94 %
